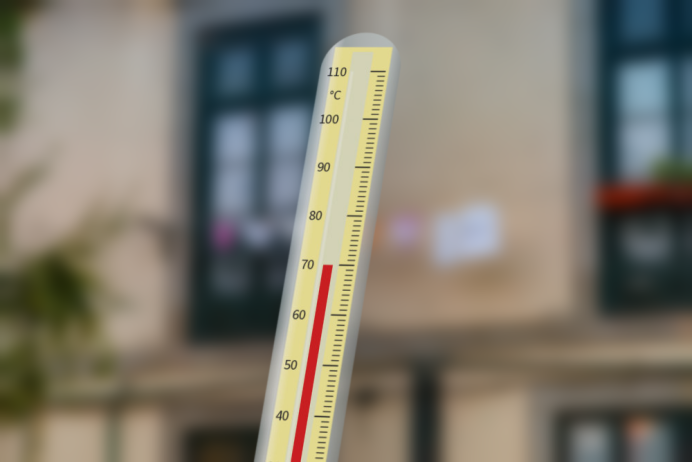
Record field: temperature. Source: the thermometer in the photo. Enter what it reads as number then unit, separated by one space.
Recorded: 70 °C
